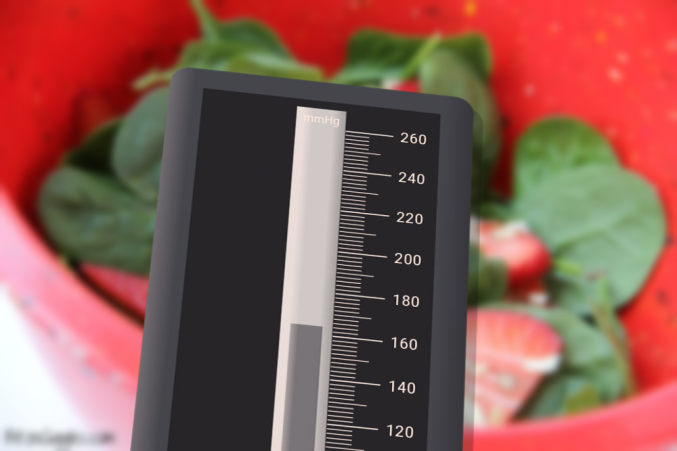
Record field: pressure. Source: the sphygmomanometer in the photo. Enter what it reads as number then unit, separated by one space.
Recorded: 164 mmHg
